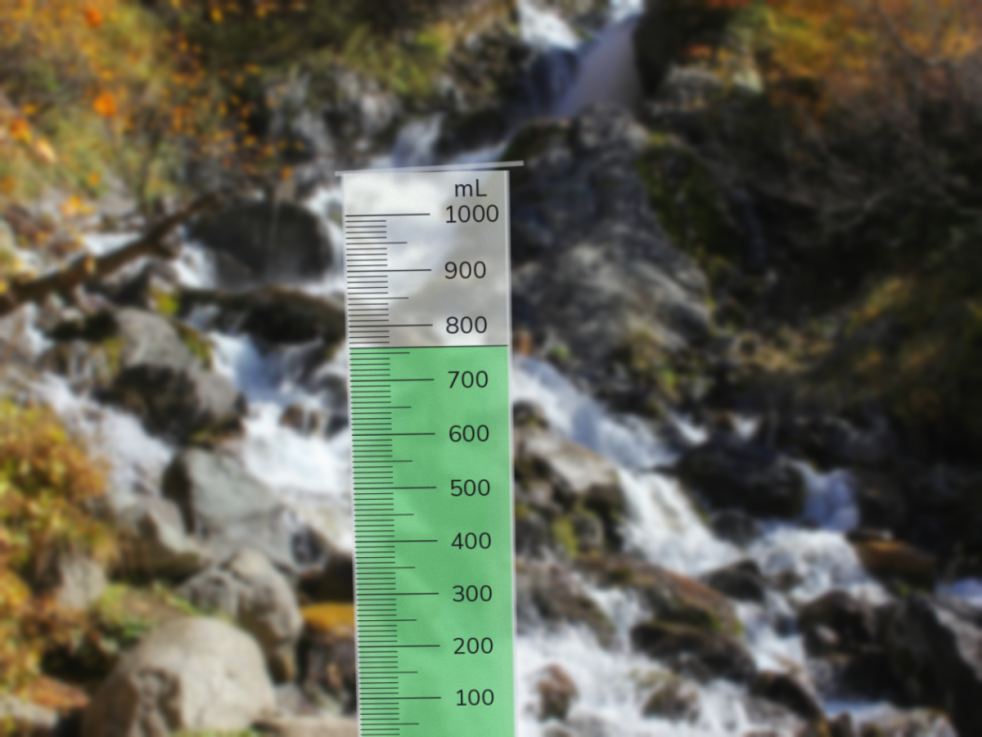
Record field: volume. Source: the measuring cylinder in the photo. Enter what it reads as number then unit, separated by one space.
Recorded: 760 mL
